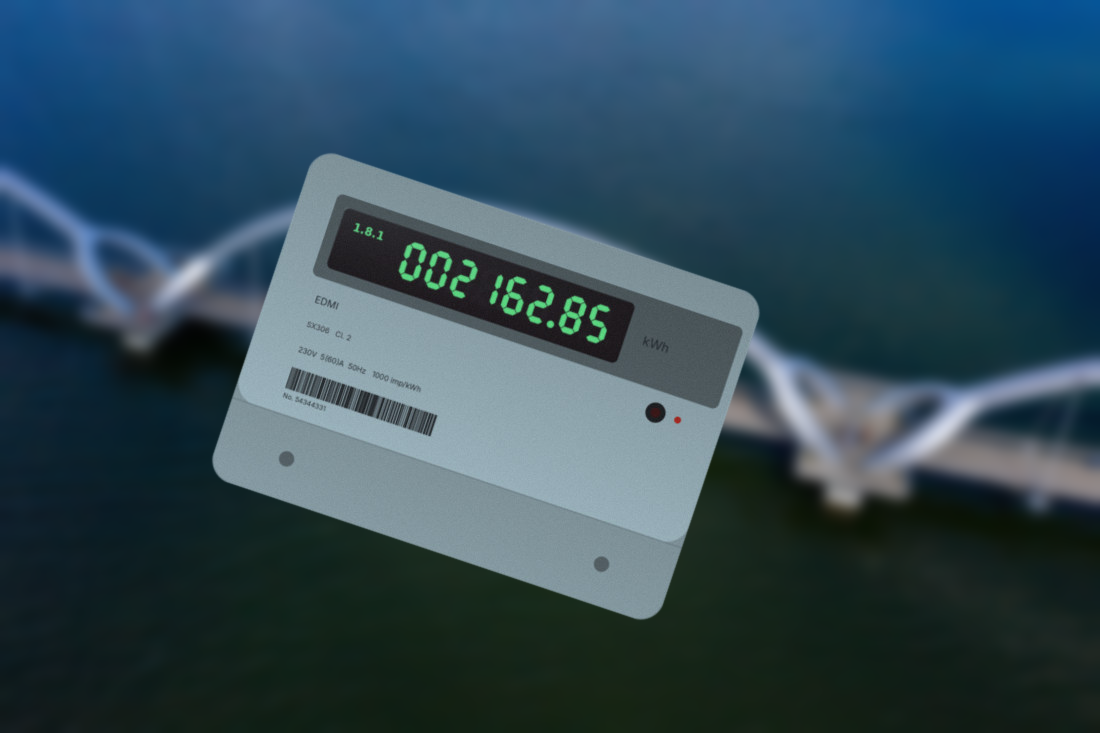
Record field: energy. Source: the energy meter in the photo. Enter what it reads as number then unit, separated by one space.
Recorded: 2162.85 kWh
